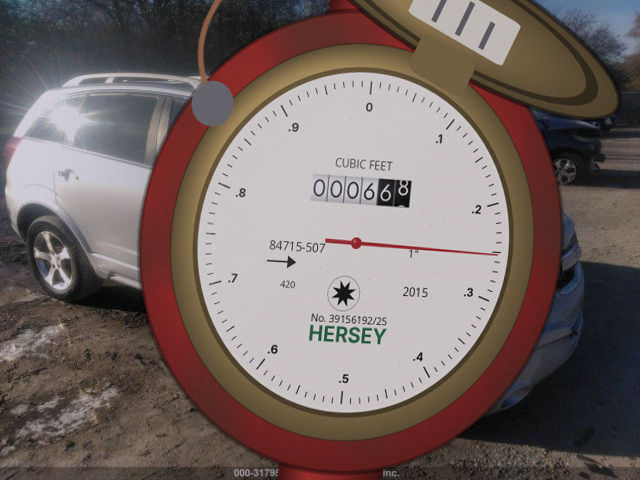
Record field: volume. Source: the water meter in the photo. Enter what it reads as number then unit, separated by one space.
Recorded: 668.25 ft³
